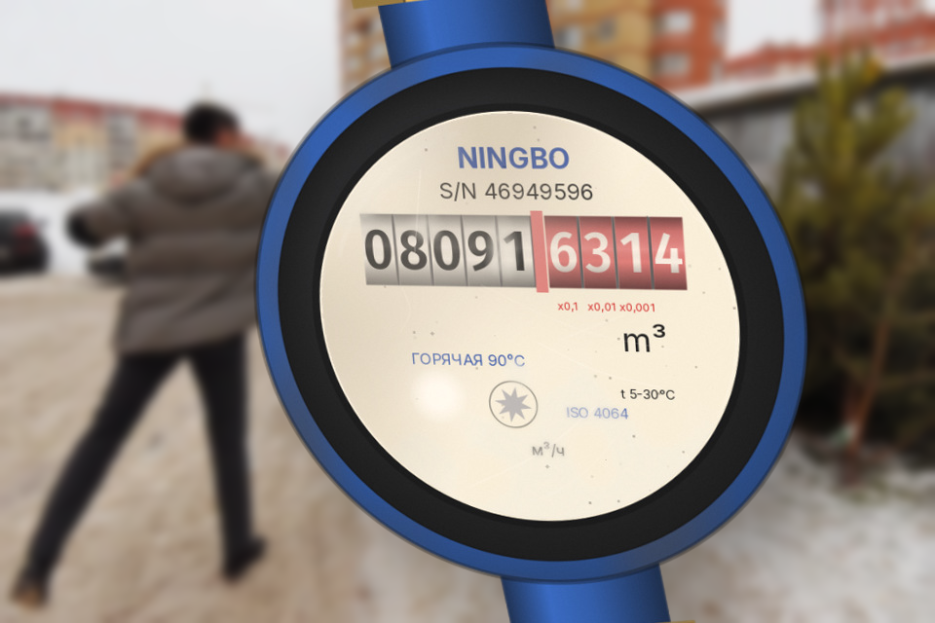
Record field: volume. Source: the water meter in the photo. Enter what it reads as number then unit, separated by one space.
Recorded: 8091.6314 m³
